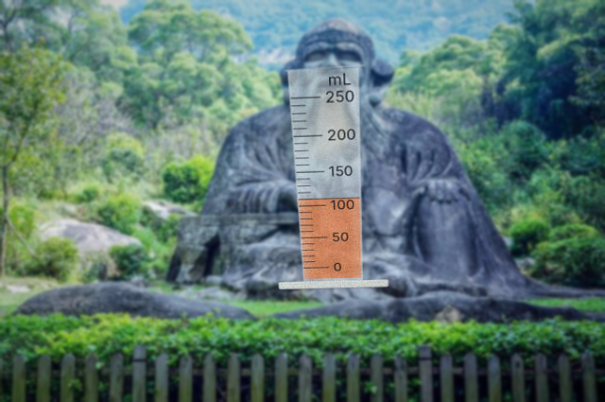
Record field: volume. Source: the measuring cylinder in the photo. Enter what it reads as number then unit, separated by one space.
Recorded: 110 mL
